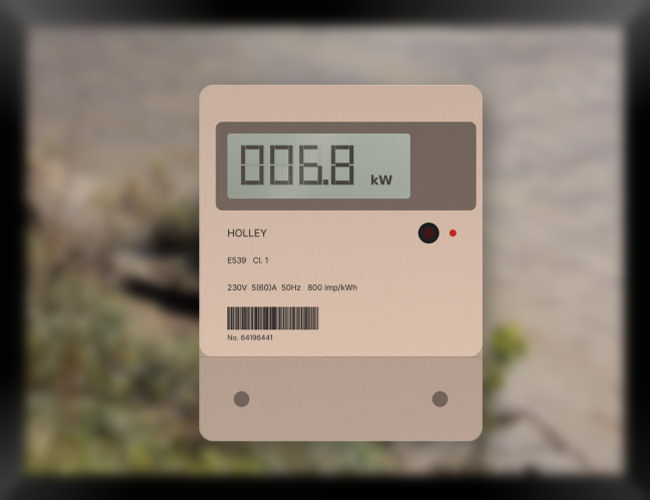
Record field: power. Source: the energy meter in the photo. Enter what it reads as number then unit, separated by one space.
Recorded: 6.8 kW
